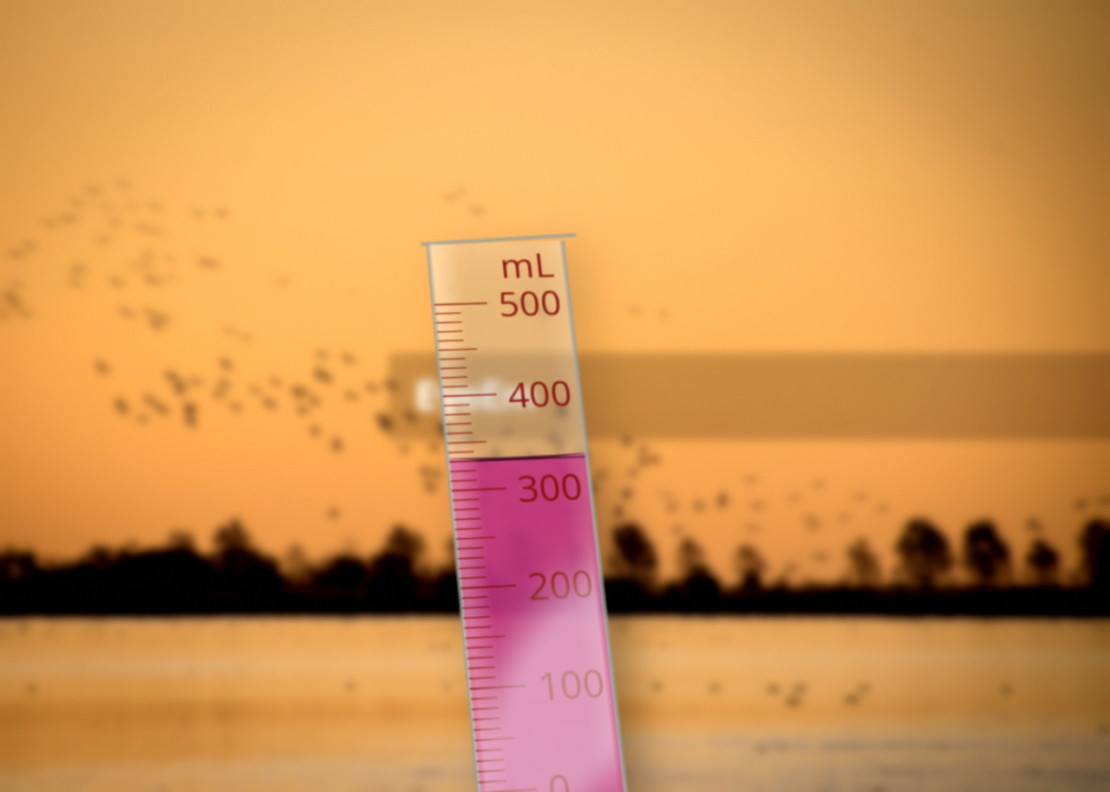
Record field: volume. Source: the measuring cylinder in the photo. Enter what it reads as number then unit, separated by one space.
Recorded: 330 mL
